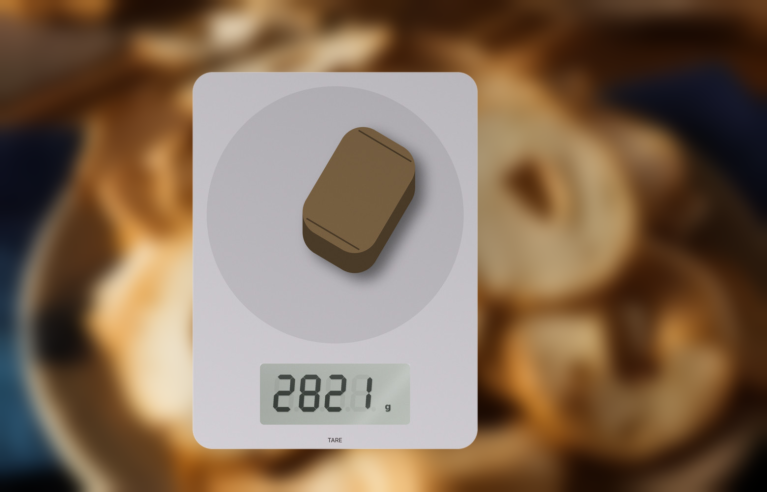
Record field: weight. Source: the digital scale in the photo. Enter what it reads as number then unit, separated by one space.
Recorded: 2821 g
